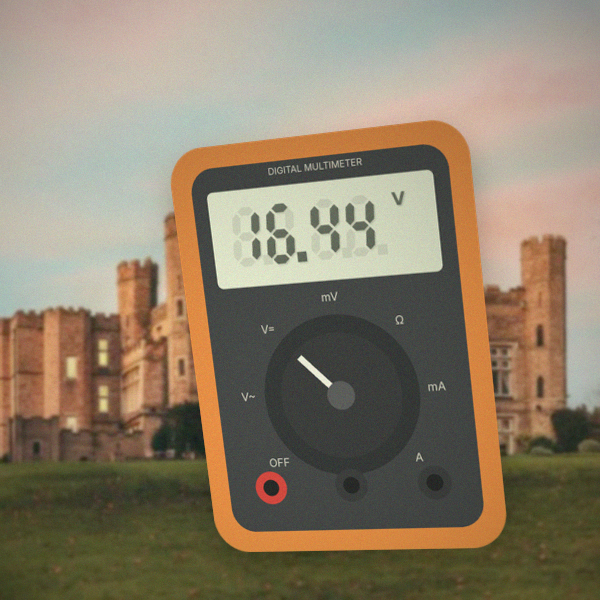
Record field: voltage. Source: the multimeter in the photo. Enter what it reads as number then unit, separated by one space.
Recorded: 16.44 V
